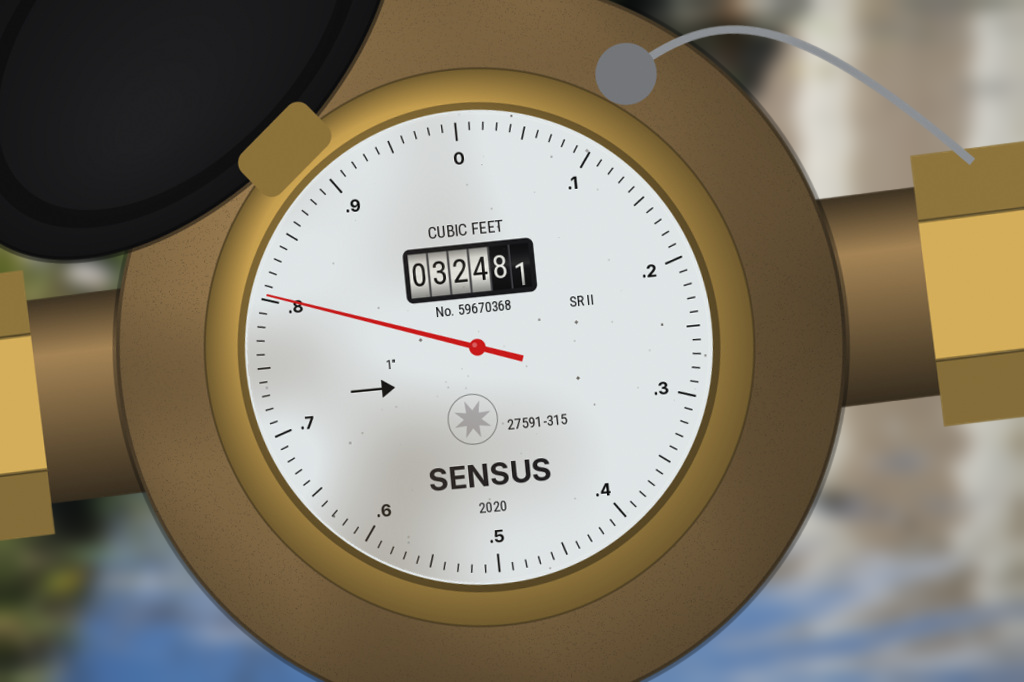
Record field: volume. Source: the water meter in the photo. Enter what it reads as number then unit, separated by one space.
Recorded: 32480.80 ft³
